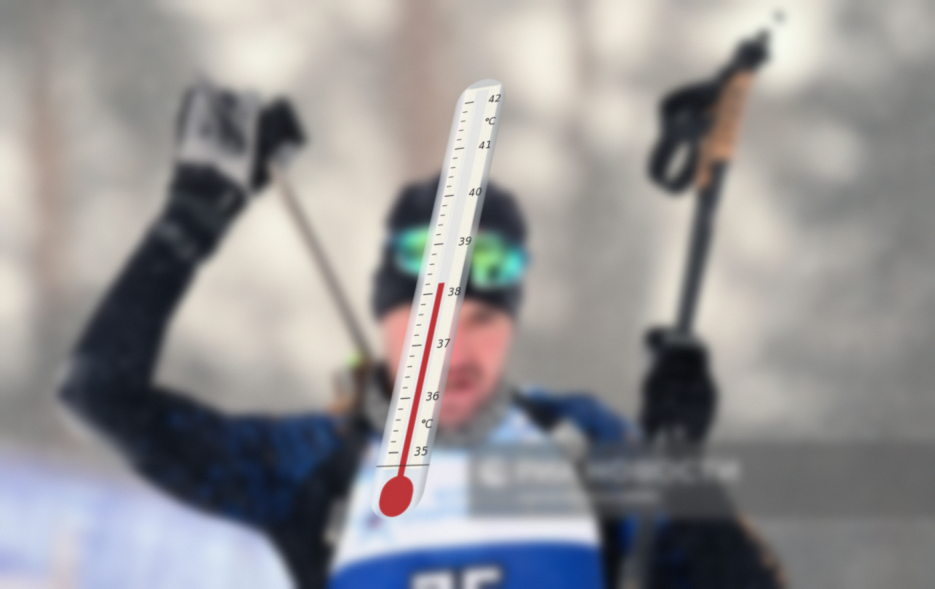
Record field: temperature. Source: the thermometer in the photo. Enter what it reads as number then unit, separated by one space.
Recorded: 38.2 °C
